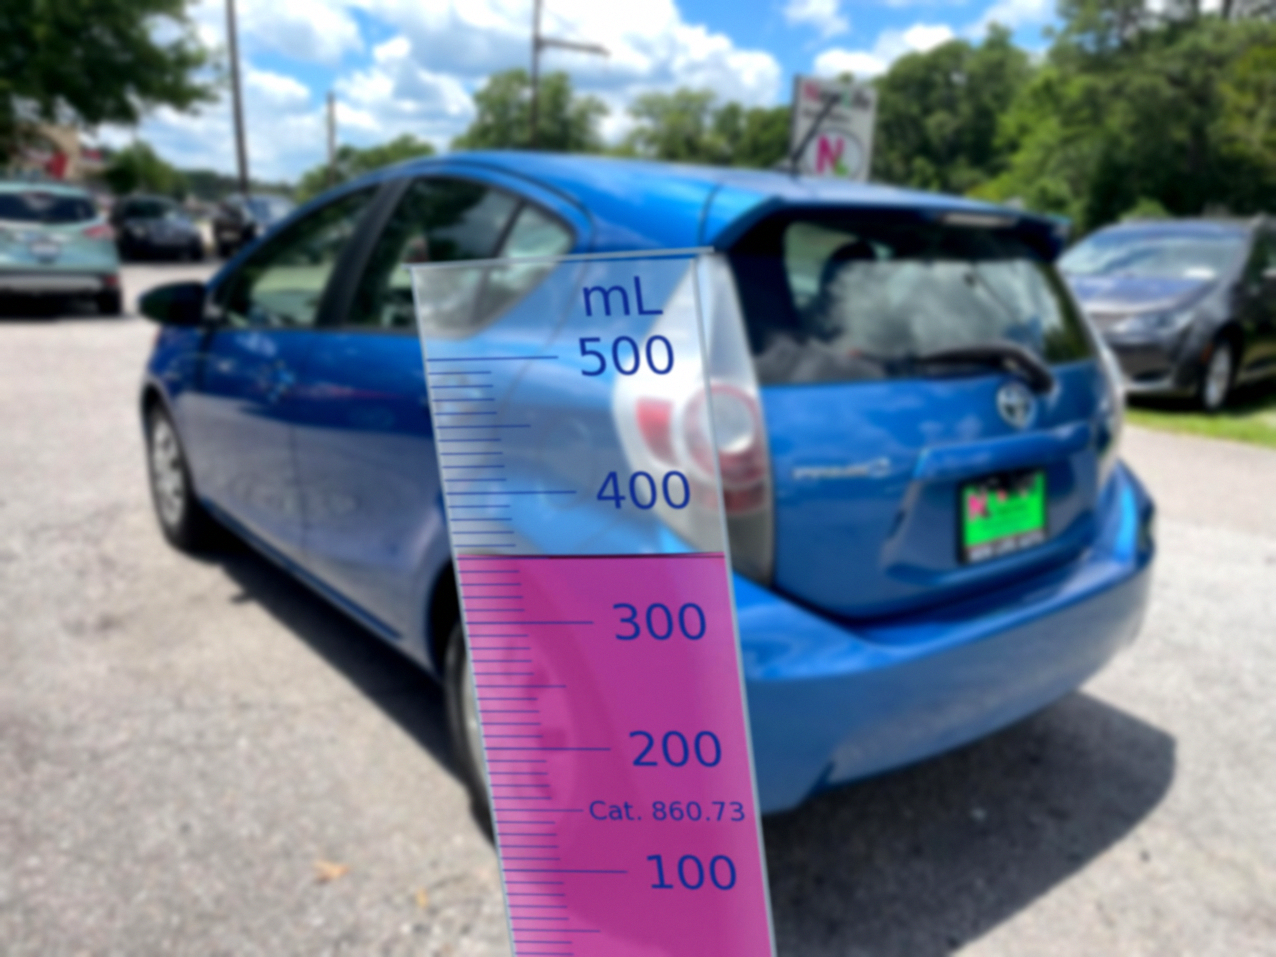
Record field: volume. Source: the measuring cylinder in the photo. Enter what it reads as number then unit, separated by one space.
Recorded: 350 mL
